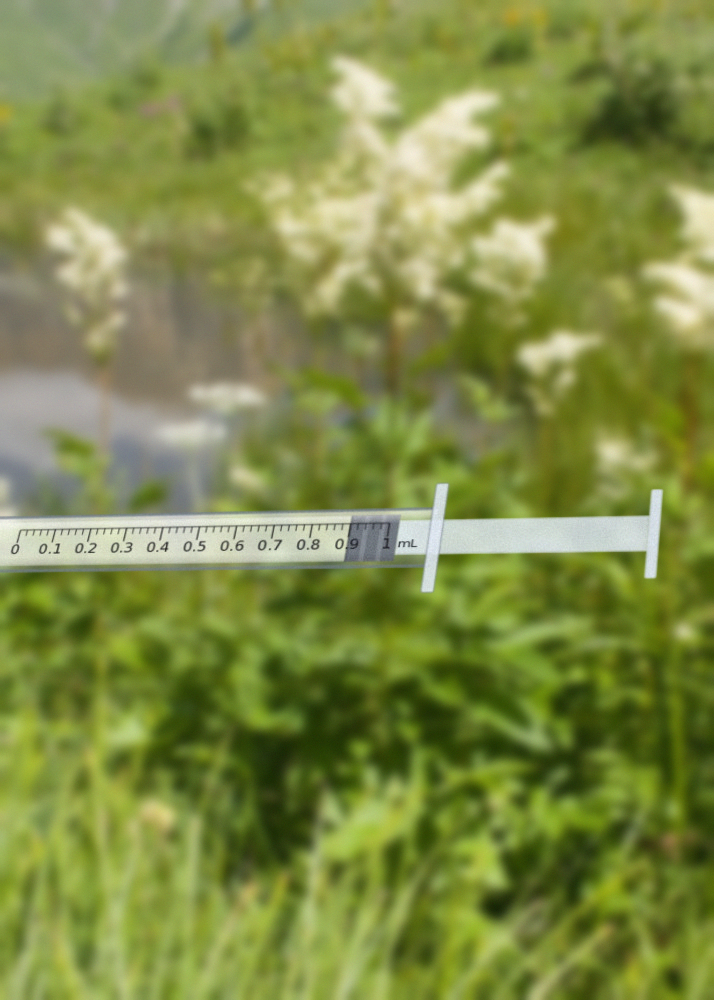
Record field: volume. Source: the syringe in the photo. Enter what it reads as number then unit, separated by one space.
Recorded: 0.9 mL
